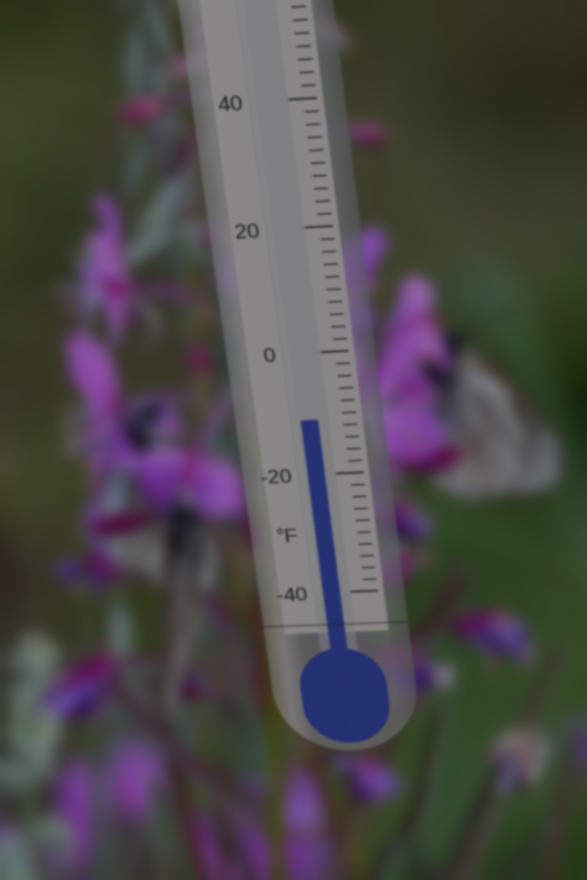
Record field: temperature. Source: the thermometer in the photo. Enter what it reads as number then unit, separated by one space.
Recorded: -11 °F
